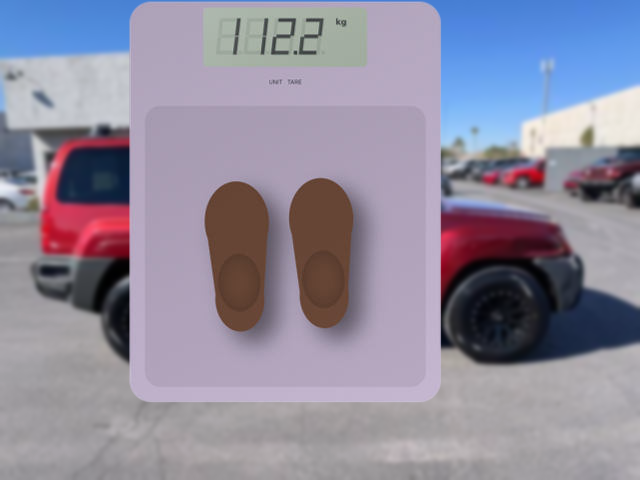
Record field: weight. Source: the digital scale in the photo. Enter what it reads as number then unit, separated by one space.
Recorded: 112.2 kg
